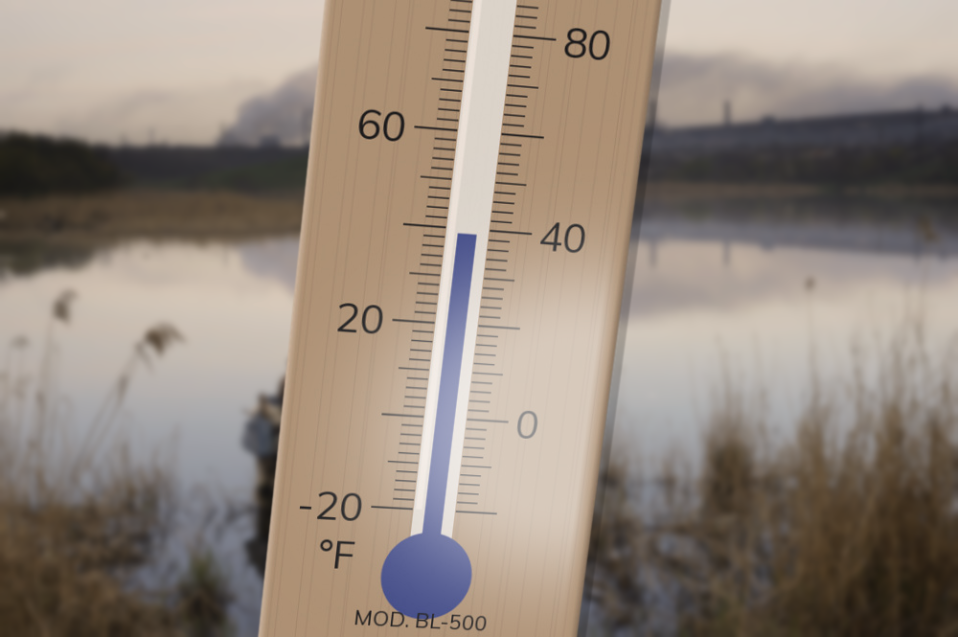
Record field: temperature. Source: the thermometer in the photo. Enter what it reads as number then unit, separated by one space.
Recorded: 39 °F
